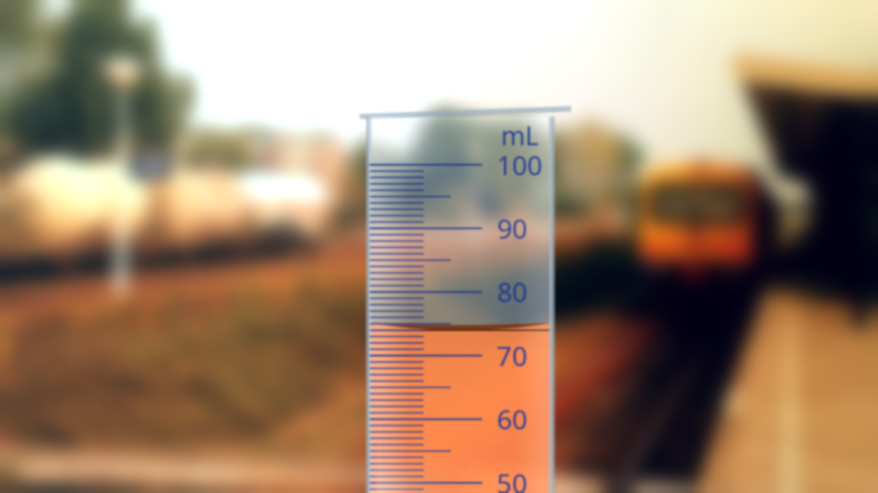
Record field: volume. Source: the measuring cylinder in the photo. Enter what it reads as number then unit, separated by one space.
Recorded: 74 mL
